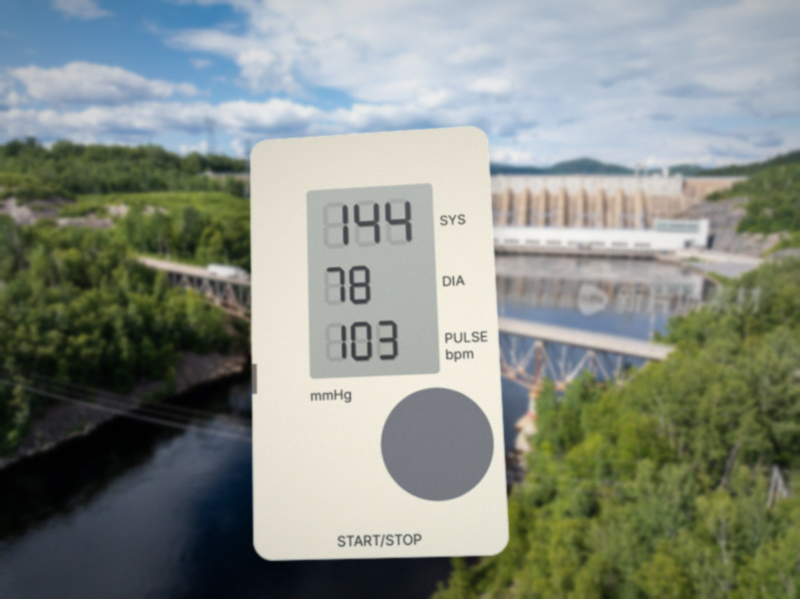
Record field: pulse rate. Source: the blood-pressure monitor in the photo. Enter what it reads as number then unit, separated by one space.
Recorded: 103 bpm
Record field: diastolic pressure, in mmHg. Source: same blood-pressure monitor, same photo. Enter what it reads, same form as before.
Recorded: 78 mmHg
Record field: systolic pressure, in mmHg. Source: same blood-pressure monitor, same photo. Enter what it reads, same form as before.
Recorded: 144 mmHg
